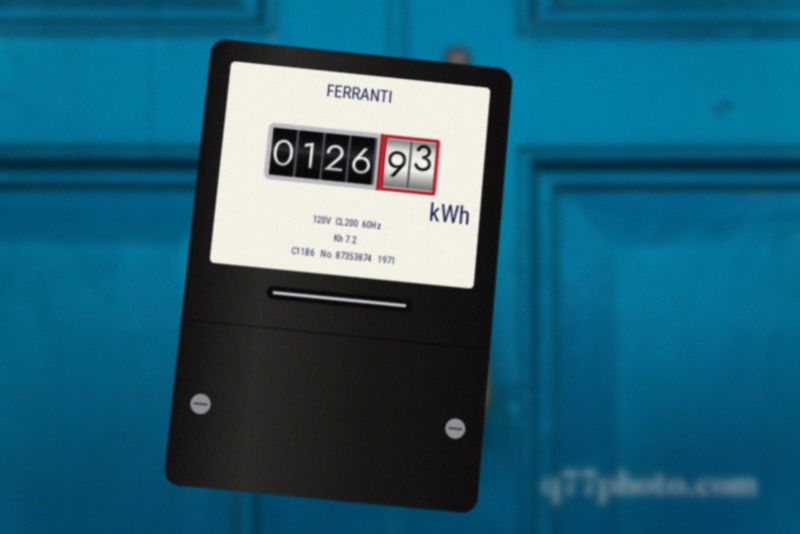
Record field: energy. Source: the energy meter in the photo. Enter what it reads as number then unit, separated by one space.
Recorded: 126.93 kWh
